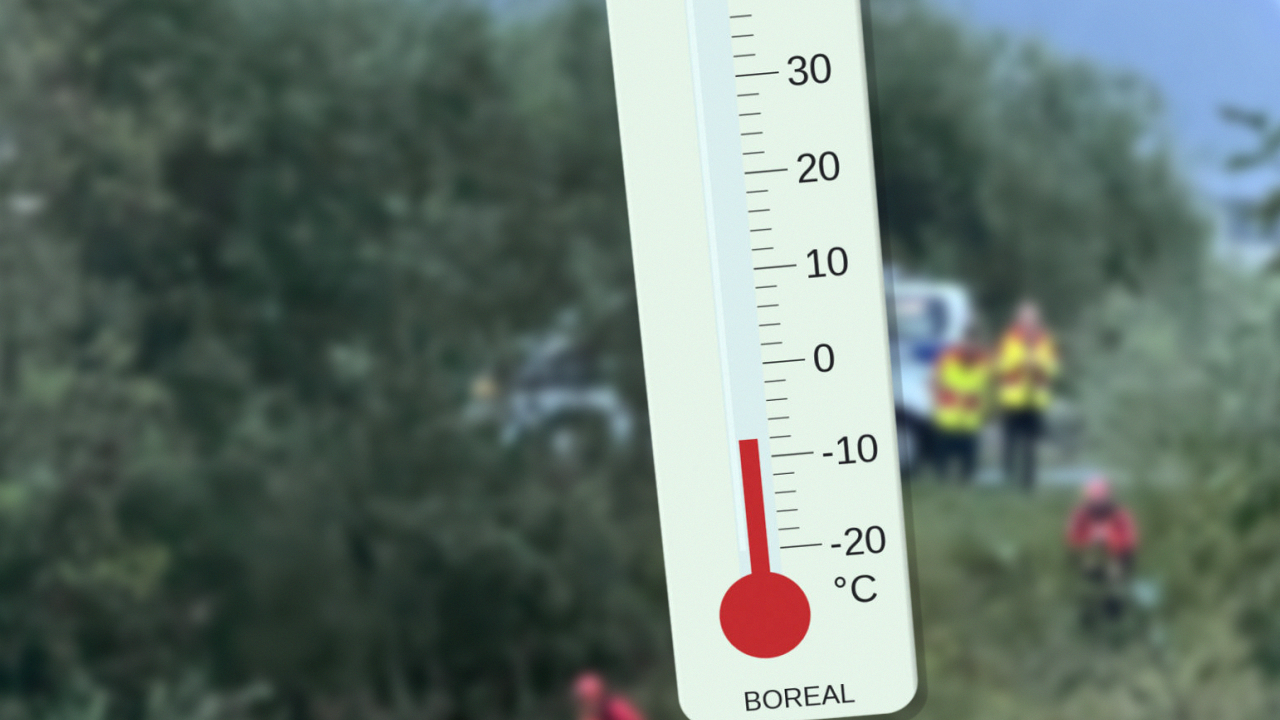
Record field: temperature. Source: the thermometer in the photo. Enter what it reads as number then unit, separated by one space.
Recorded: -8 °C
